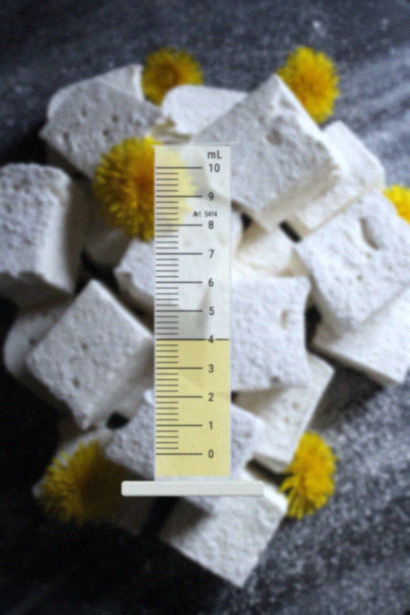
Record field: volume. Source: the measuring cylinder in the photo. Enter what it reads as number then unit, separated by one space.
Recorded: 4 mL
